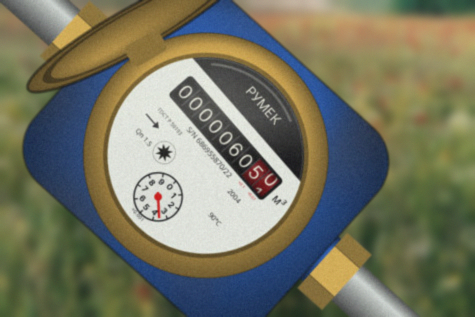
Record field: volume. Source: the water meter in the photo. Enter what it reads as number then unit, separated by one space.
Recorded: 60.503 m³
